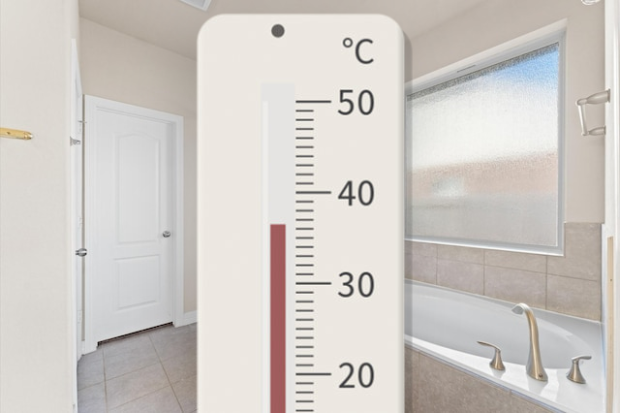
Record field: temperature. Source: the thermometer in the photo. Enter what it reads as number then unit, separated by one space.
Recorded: 36.5 °C
